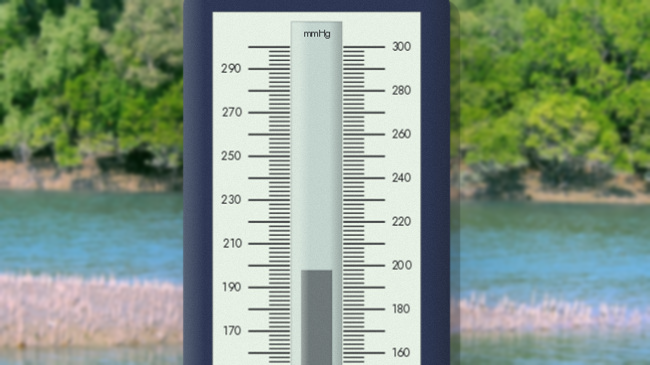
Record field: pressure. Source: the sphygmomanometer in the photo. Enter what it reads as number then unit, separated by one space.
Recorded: 198 mmHg
